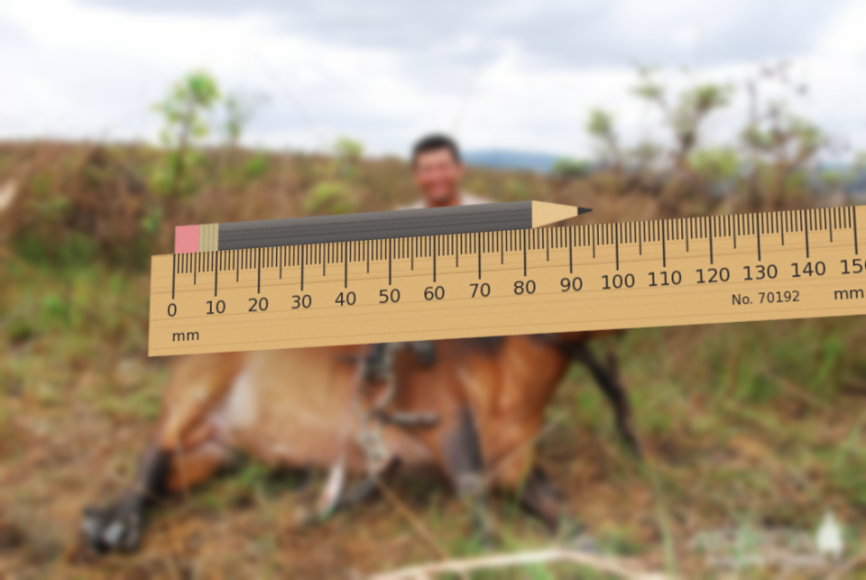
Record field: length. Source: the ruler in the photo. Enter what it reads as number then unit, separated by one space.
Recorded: 95 mm
